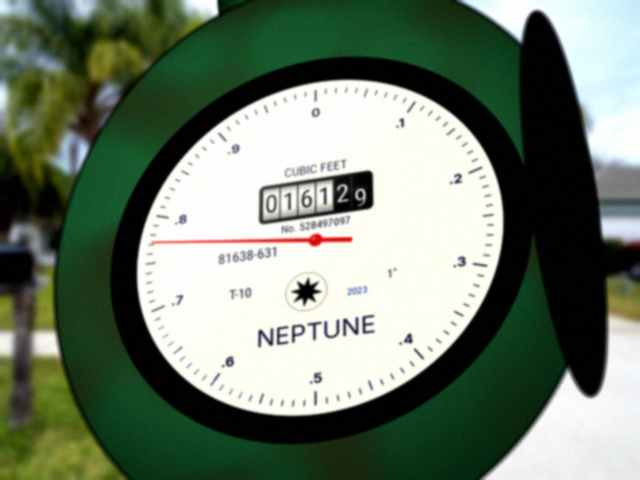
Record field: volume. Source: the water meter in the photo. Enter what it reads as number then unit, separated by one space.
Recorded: 16128.77 ft³
